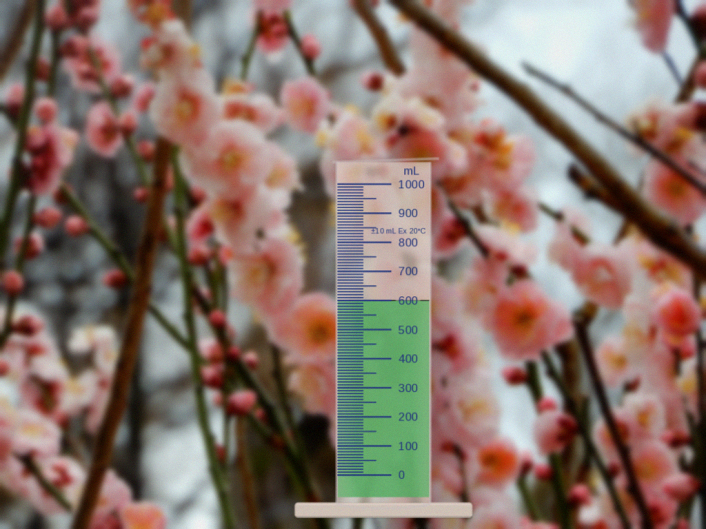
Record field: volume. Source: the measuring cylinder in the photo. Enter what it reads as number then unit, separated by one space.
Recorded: 600 mL
